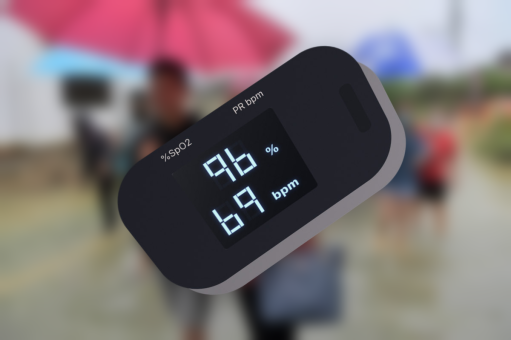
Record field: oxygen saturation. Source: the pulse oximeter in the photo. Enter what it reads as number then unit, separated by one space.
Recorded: 96 %
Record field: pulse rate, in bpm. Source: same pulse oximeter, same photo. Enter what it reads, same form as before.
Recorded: 69 bpm
